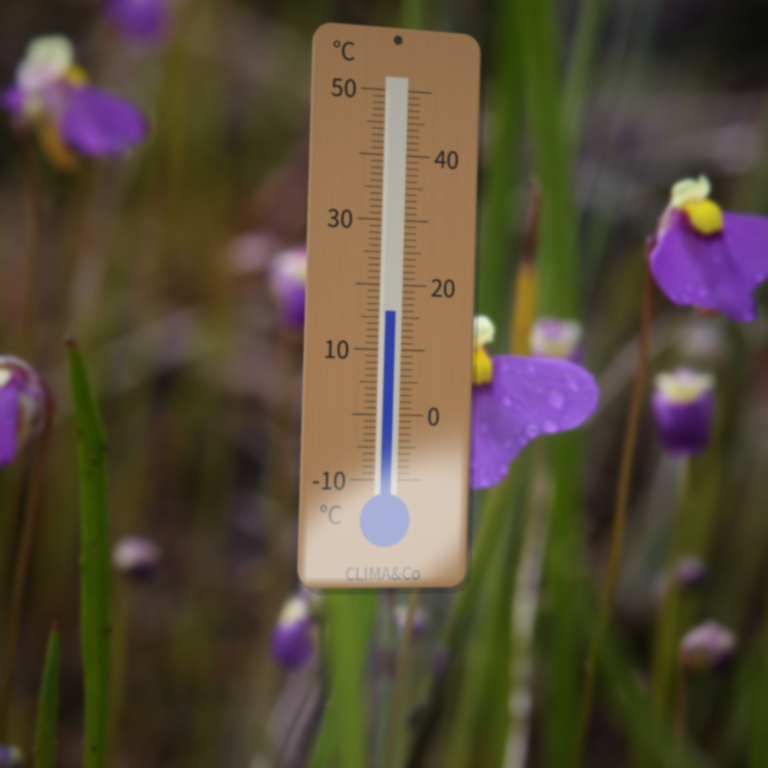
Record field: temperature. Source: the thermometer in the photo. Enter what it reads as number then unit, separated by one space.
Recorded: 16 °C
